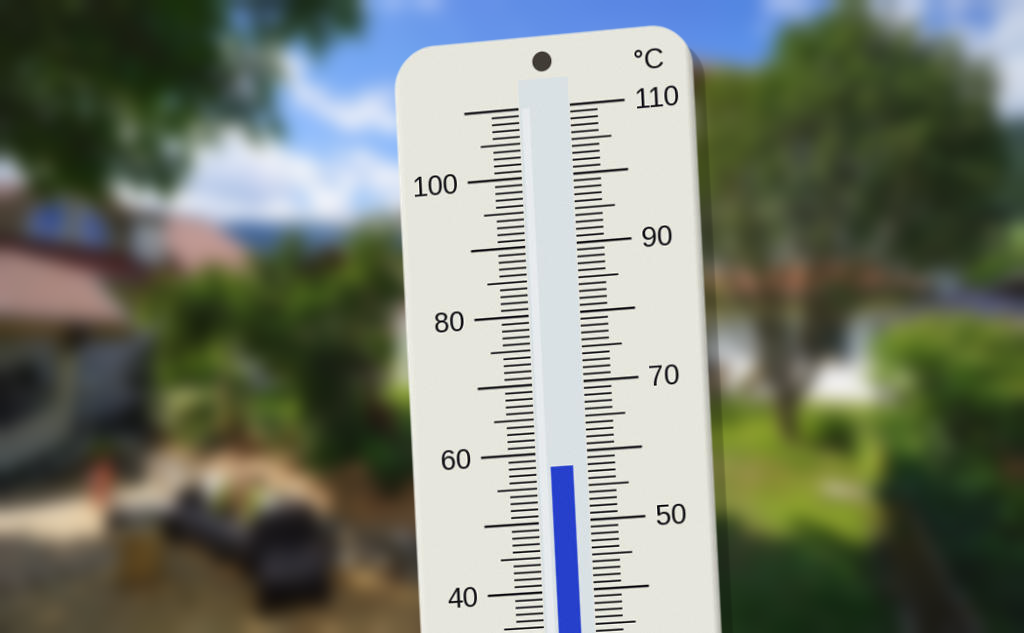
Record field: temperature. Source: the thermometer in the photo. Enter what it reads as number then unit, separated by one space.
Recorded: 58 °C
